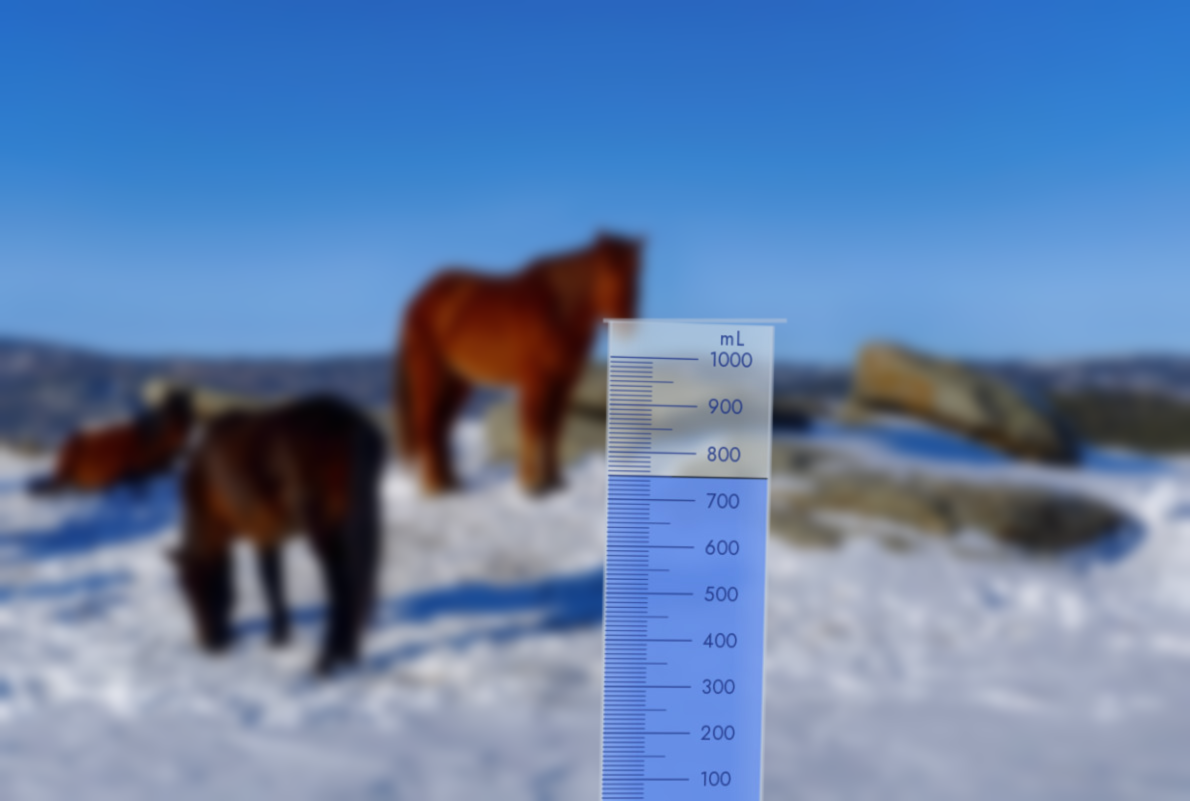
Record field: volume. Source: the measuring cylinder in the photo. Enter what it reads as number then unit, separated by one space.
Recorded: 750 mL
